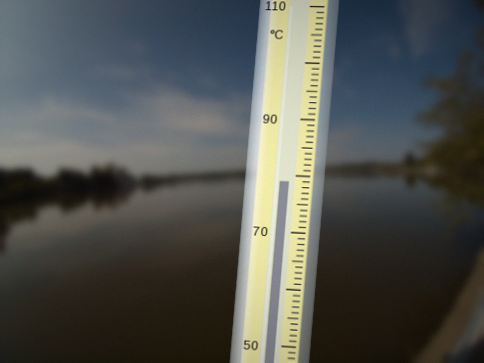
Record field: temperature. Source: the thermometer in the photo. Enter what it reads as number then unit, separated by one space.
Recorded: 79 °C
